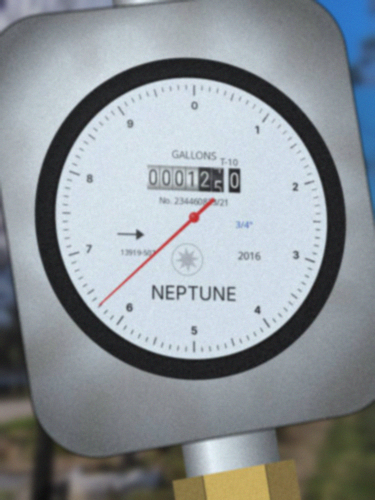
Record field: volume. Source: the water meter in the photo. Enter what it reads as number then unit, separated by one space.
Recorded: 1246.3 gal
